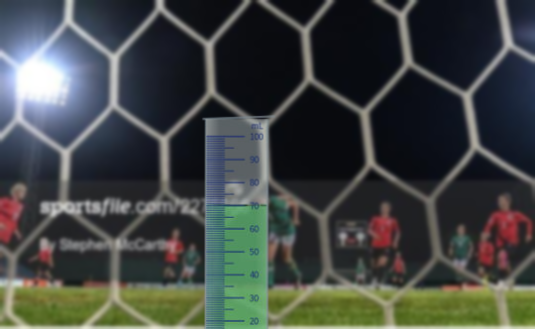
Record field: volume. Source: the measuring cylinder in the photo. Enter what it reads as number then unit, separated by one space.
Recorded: 70 mL
